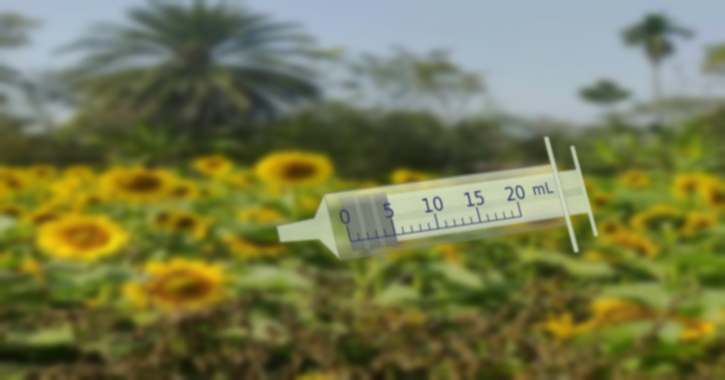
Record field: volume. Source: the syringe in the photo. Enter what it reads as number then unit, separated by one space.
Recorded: 0 mL
